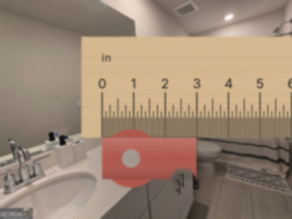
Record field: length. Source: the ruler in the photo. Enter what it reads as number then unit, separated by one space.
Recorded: 3 in
